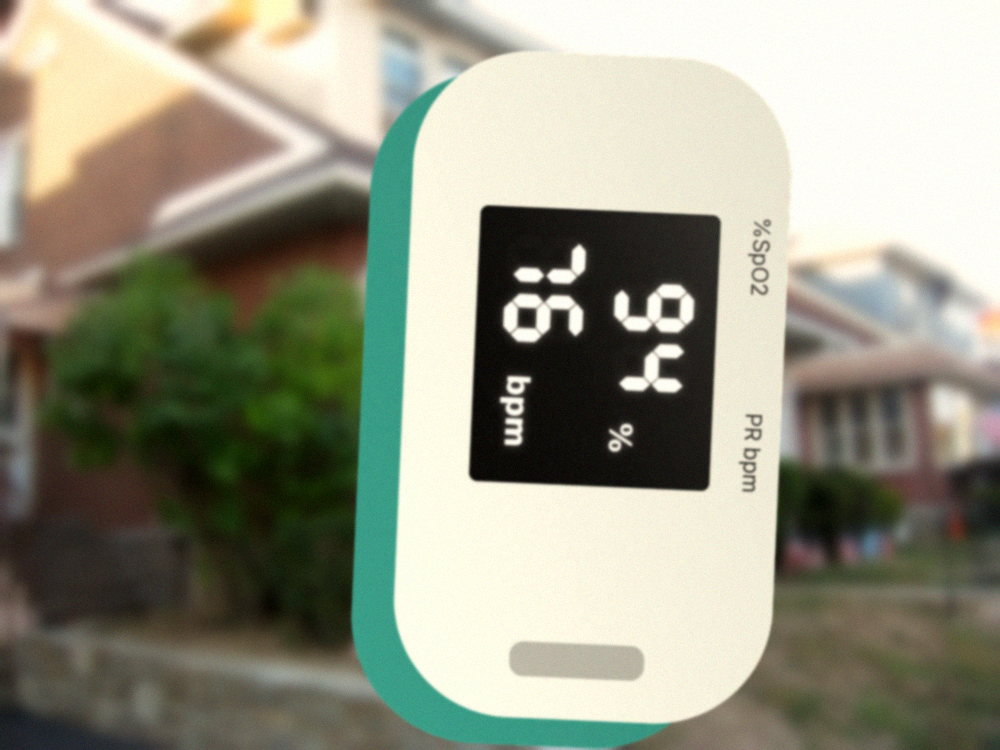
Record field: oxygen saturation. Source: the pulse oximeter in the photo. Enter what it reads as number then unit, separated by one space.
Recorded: 94 %
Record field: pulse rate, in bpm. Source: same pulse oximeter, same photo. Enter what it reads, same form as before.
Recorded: 76 bpm
